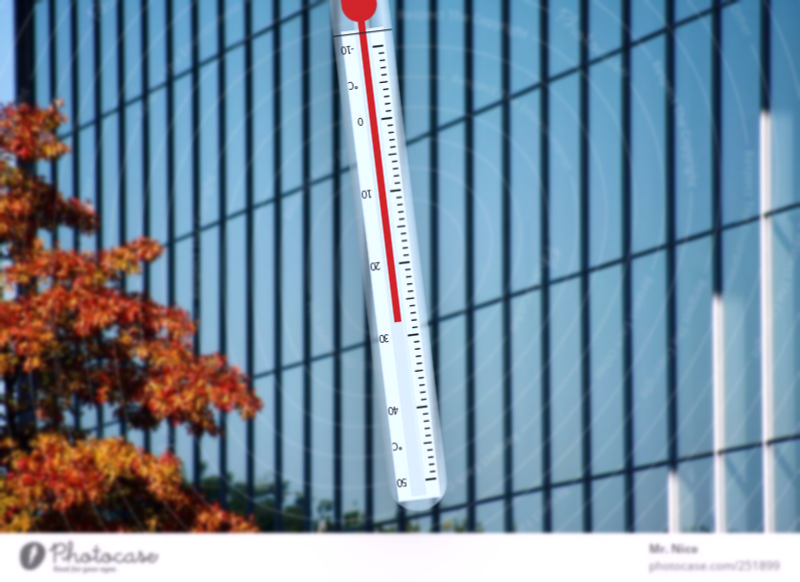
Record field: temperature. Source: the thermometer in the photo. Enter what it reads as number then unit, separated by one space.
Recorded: 28 °C
